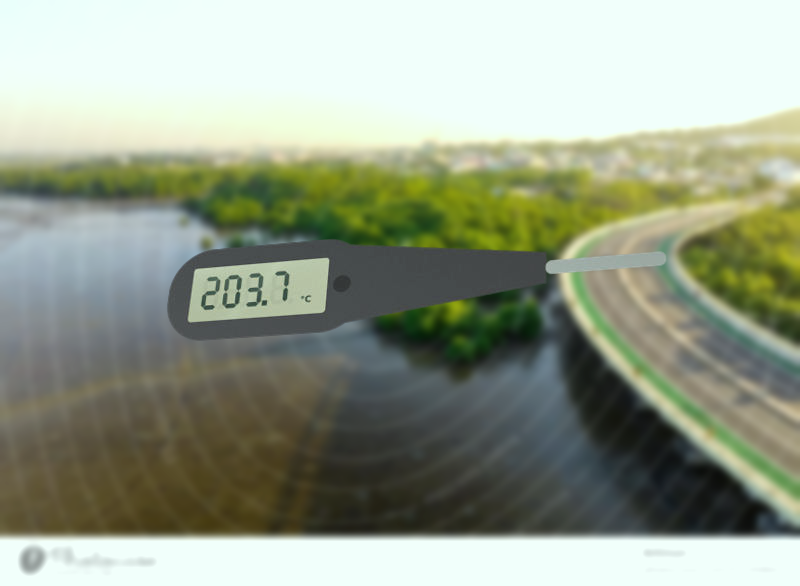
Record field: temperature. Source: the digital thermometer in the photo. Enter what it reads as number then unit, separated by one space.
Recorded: 203.7 °C
